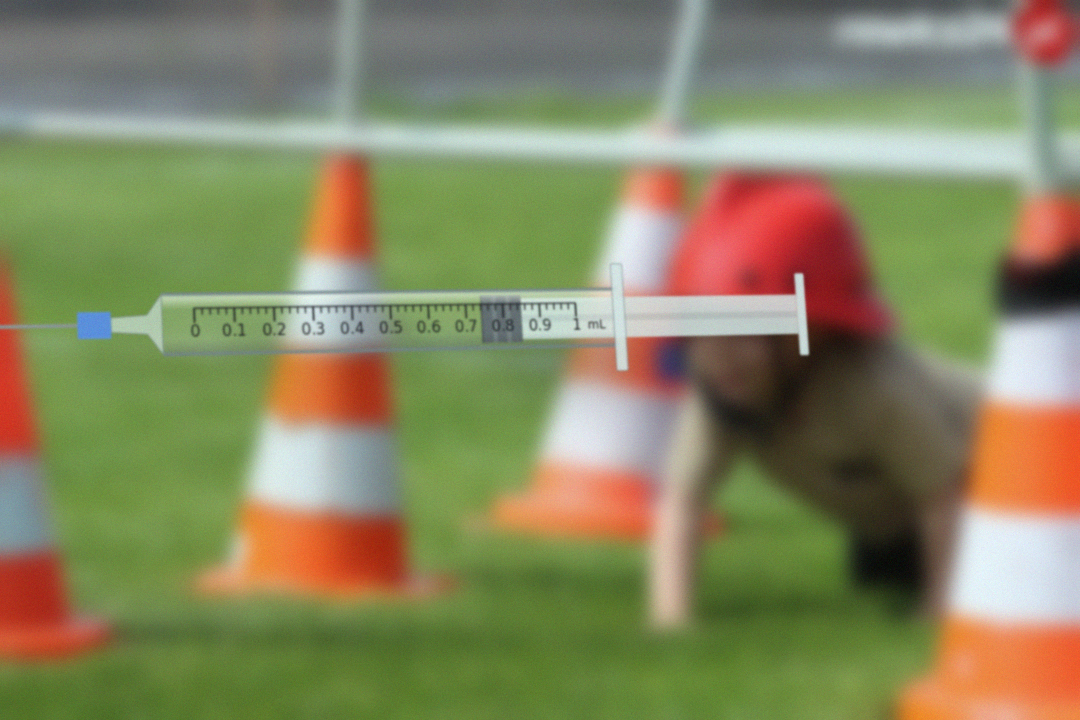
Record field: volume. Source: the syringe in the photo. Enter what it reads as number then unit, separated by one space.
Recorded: 0.74 mL
